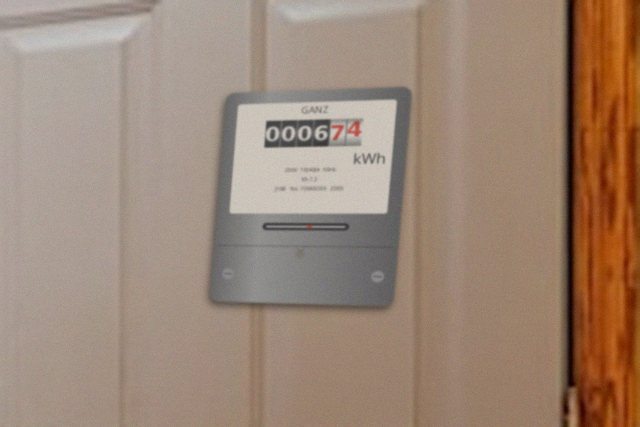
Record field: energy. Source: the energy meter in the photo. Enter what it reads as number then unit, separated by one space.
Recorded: 6.74 kWh
